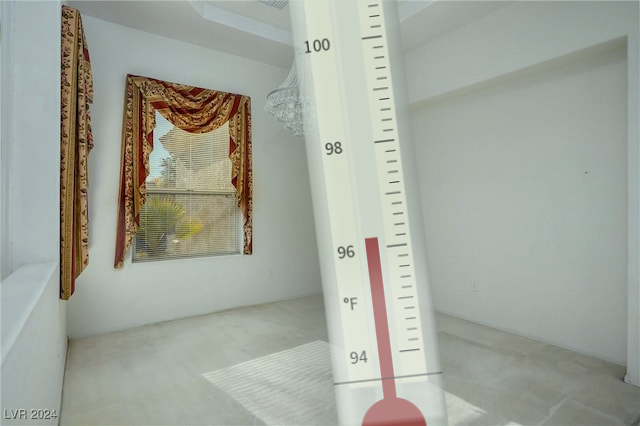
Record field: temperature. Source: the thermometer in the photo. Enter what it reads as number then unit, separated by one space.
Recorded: 96.2 °F
